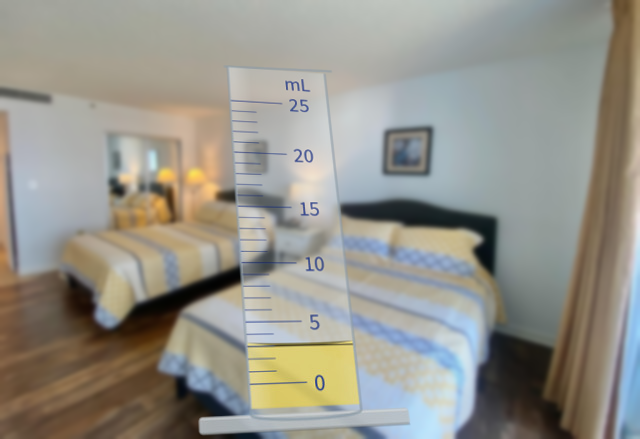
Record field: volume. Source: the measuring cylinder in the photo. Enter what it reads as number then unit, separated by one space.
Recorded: 3 mL
